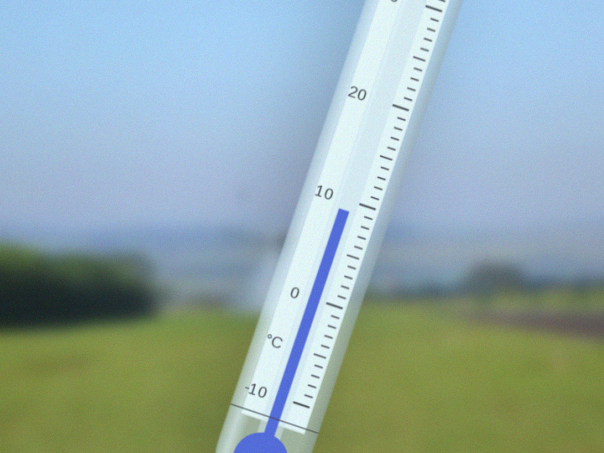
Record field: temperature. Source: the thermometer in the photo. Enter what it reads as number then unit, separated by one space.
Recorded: 9 °C
